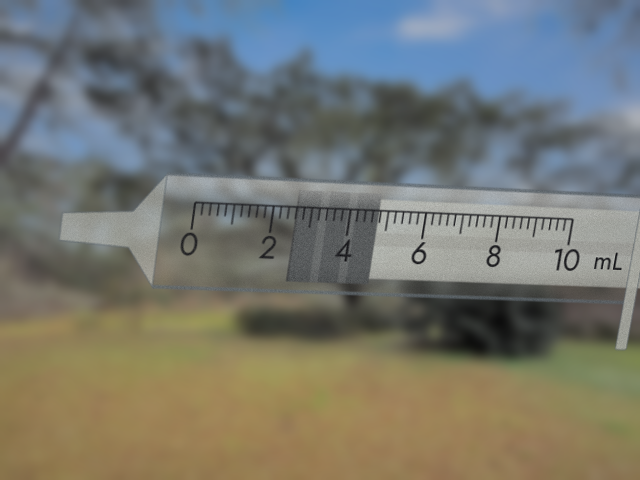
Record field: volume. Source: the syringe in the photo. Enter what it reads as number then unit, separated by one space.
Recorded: 2.6 mL
